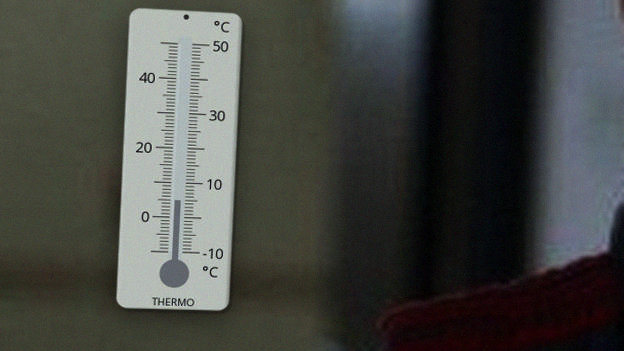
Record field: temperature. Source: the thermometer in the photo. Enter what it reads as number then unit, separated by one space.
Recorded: 5 °C
